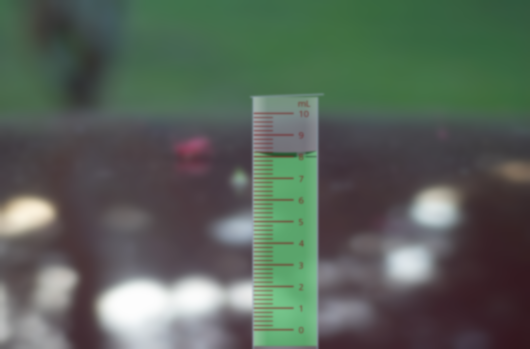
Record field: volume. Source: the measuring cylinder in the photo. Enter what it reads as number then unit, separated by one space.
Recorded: 8 mL
